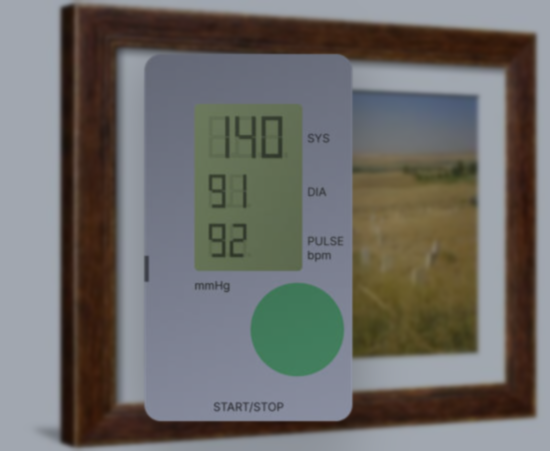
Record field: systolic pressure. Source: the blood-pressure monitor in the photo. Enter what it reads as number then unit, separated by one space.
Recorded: 140 mmHg
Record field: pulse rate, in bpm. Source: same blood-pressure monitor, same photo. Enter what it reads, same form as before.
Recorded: 92 bpm
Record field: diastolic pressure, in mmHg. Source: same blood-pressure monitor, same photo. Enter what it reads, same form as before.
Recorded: 91 mmHg
